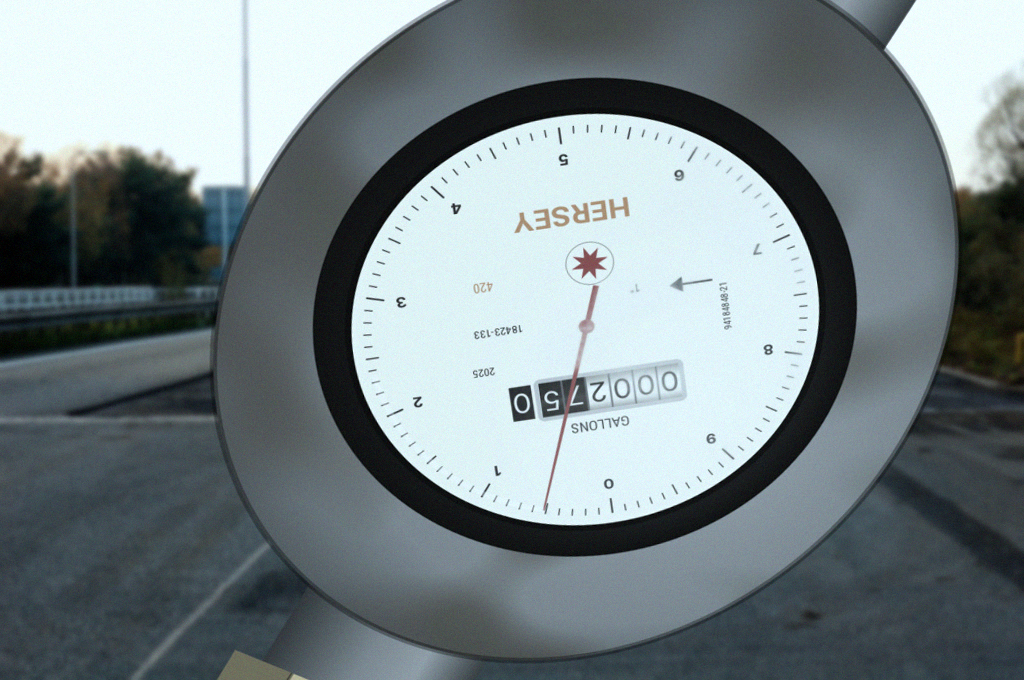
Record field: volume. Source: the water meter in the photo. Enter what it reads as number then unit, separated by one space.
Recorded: 2750.5 gal
